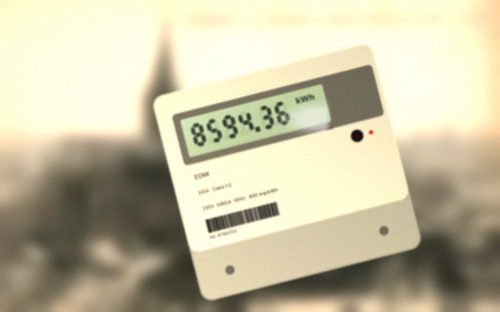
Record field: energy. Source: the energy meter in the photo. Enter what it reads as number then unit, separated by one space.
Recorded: 8594.36 kWh
